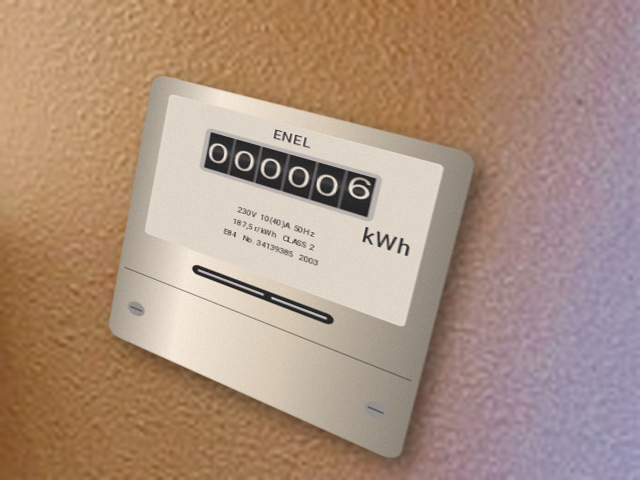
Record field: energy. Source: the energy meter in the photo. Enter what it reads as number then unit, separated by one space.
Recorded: 6 kWh
